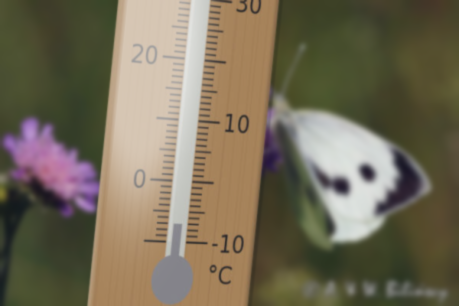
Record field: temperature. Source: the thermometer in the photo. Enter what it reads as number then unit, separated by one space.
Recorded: -7 °C
